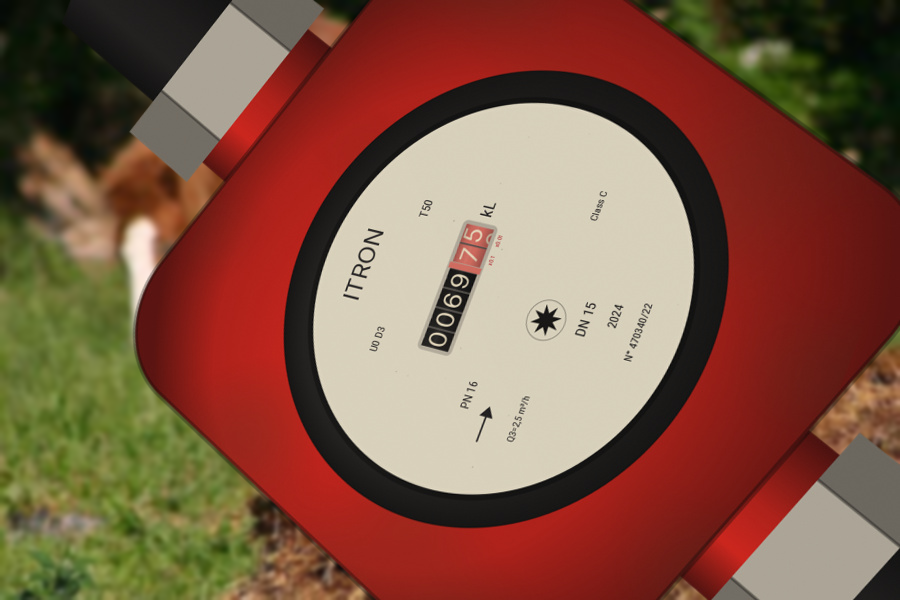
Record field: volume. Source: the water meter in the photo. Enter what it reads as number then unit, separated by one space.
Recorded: 69.75 kL
